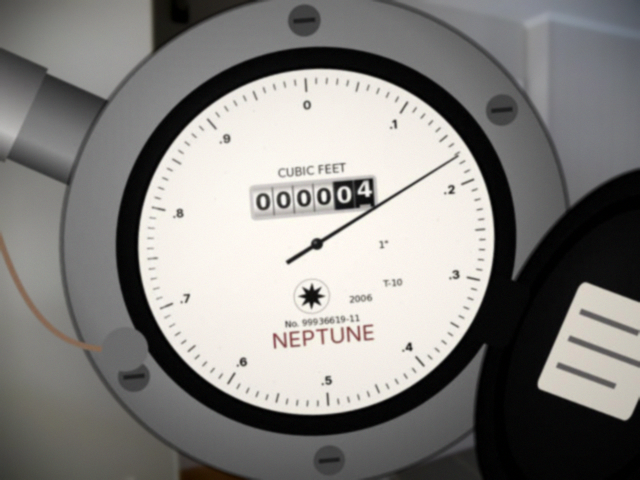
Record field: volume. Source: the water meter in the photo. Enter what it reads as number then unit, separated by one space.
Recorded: 4.17 ft³
